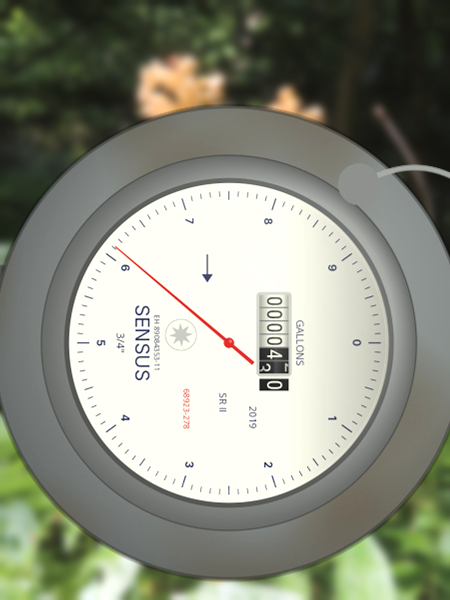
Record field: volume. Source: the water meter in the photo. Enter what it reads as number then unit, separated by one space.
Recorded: 426.1 gal
